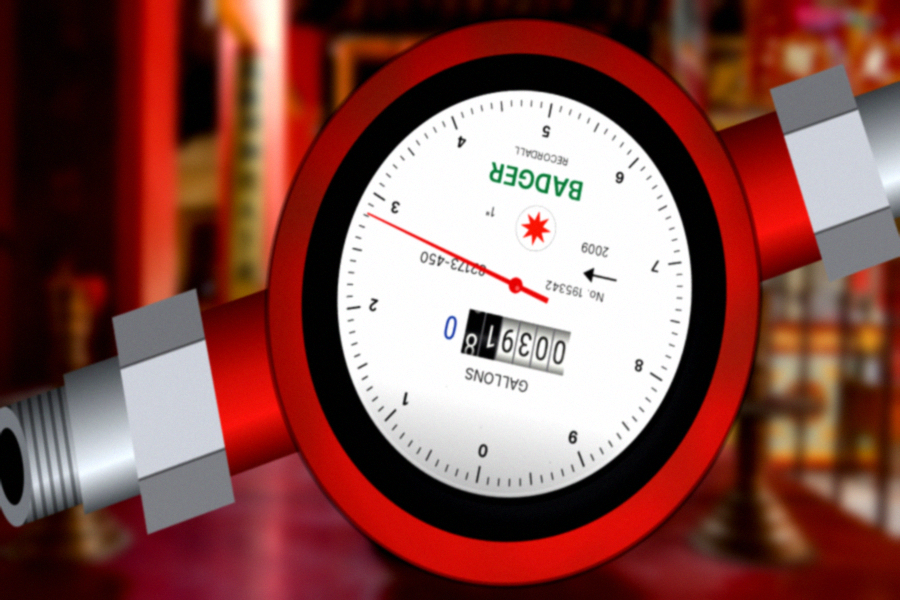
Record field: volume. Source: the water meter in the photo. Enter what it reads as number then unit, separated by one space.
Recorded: 39182.8 gal
